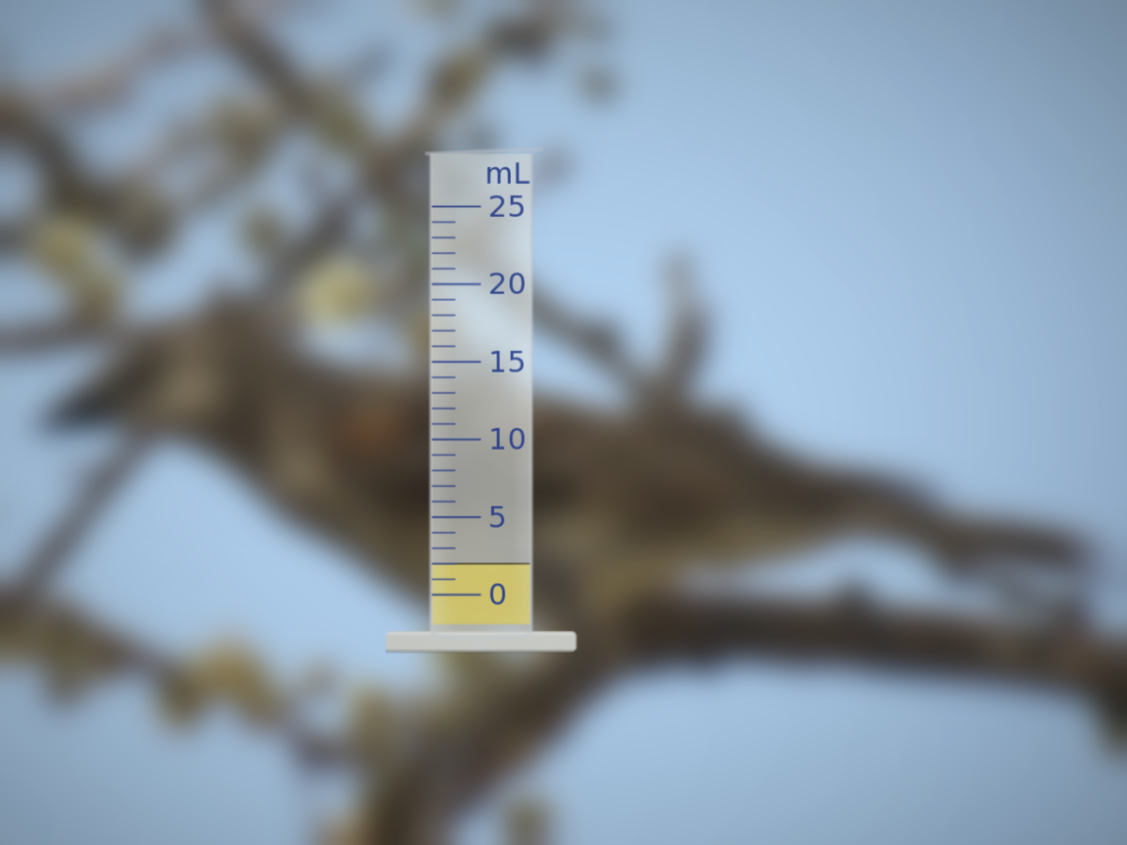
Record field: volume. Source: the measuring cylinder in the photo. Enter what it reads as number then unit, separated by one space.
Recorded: 2 mL
